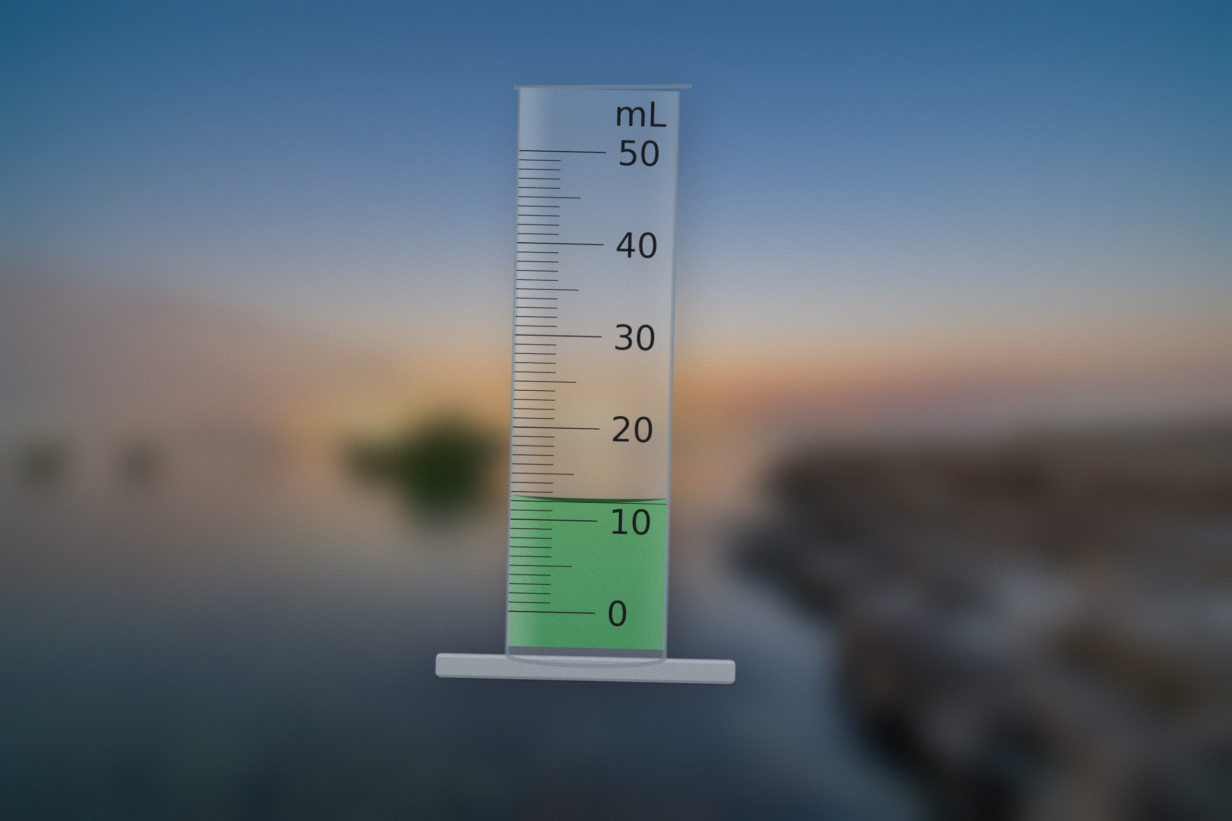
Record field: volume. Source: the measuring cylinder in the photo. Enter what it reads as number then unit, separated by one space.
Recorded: 12 mL
